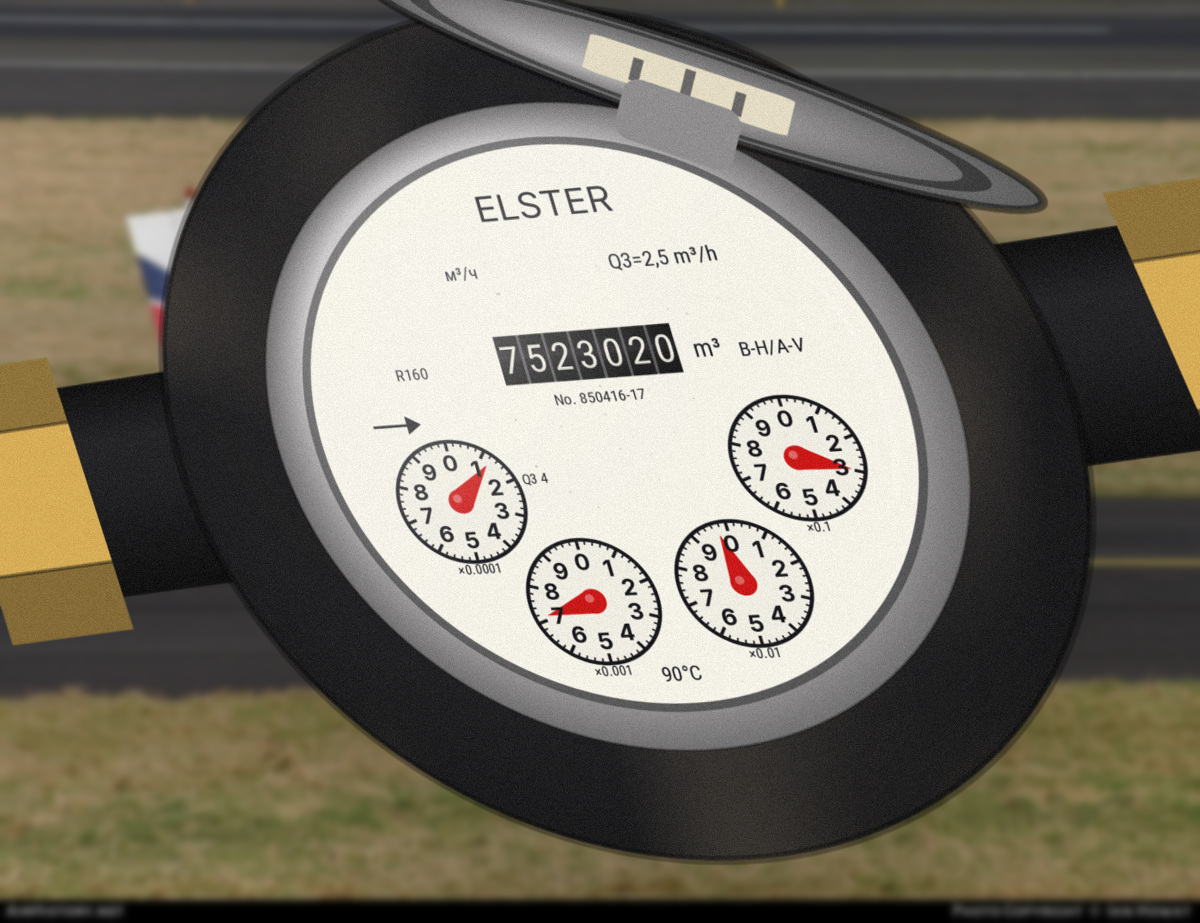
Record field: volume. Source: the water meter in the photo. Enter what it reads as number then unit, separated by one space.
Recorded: 7523020.2971 m³
